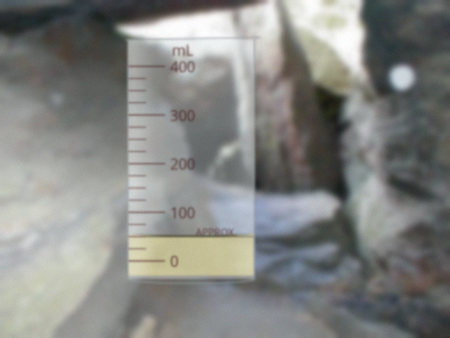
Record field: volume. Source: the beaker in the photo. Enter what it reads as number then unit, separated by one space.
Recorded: 50 mL
